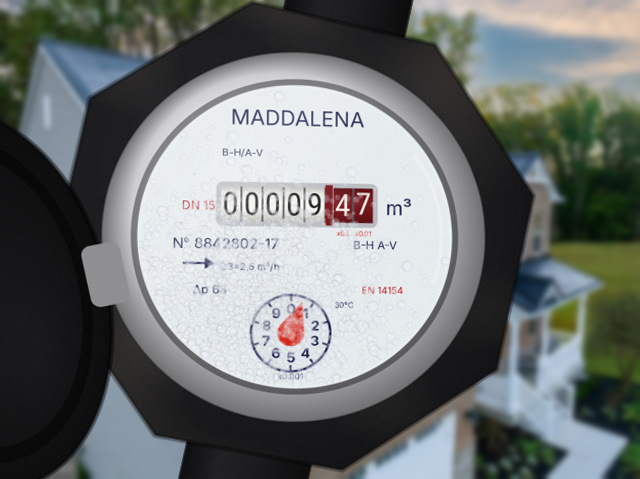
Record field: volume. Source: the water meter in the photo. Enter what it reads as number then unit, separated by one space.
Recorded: 9.470 m³
